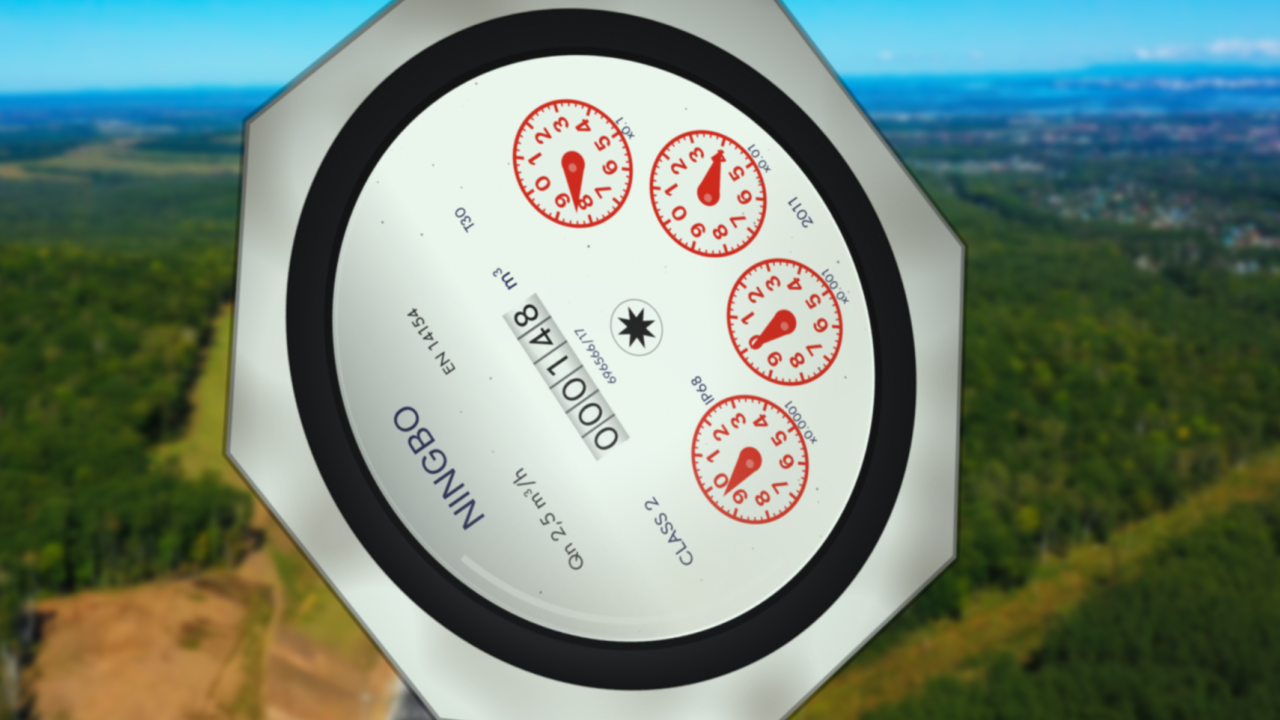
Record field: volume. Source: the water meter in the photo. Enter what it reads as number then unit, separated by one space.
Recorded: 148.8399 m³
